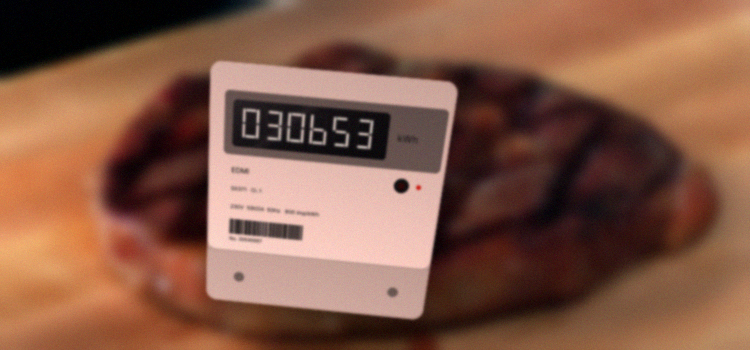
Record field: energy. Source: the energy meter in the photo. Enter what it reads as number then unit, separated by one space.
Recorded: 30653 kWh
